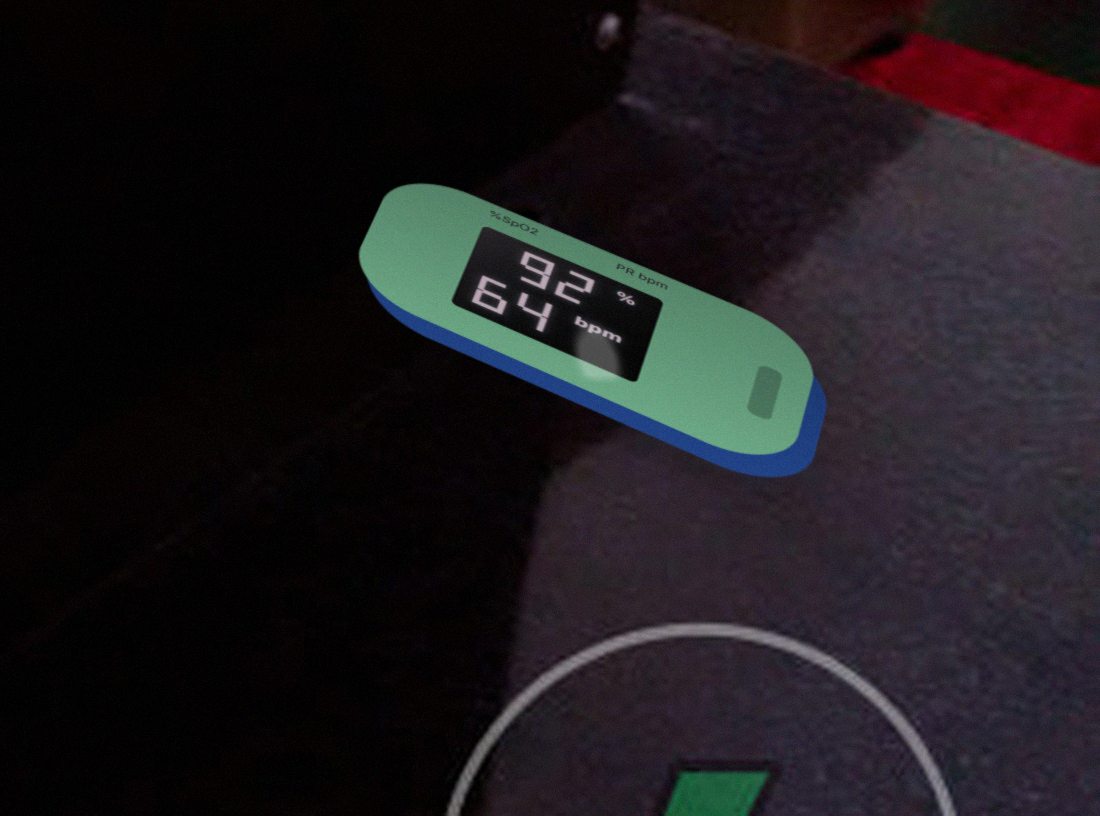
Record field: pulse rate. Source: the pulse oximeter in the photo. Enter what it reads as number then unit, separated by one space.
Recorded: 64 bpm
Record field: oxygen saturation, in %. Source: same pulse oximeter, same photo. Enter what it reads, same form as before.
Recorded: 92 %
